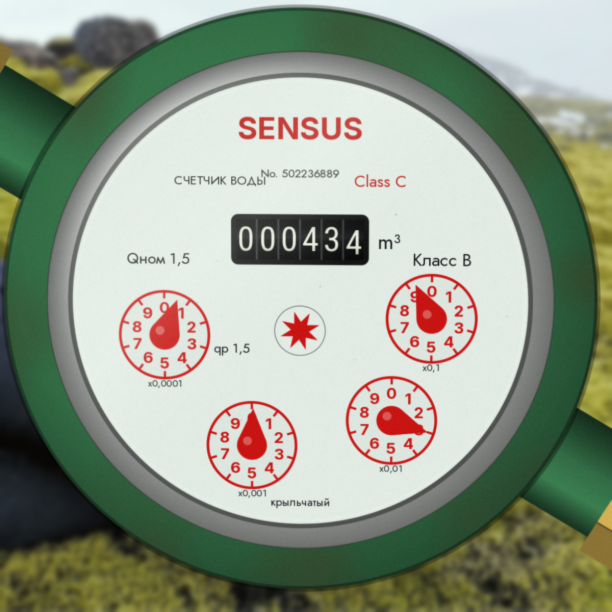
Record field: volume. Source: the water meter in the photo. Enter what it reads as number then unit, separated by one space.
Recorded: 433.9300 m³
